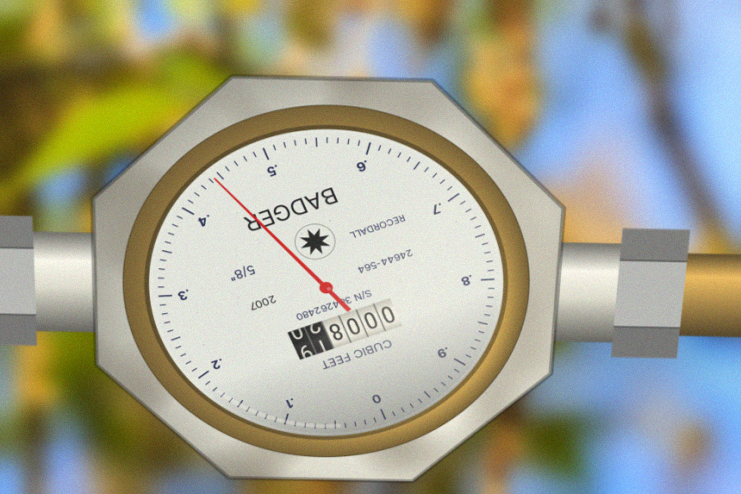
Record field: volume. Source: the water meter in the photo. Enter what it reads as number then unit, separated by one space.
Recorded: 819.44 ft³
